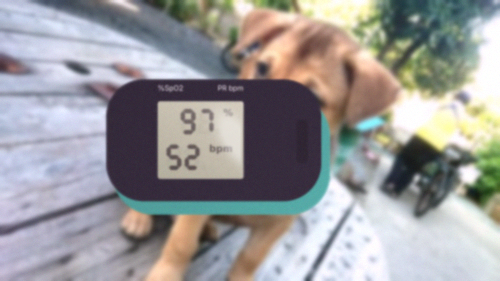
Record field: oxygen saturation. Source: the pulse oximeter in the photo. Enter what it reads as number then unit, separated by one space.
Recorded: 97 %
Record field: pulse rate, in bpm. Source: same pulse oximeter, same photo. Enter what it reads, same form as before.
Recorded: 52 bpm
